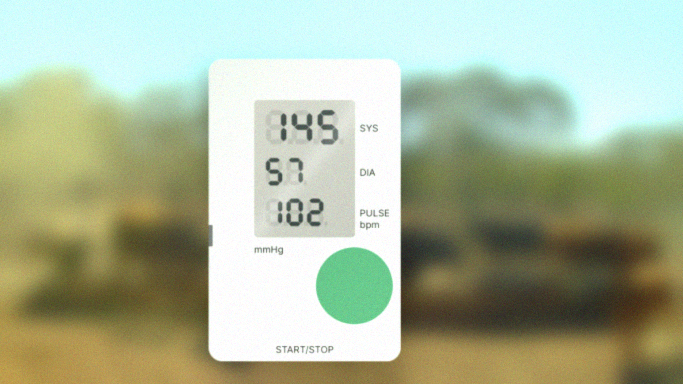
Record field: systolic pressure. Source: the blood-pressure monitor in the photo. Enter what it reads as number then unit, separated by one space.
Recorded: 145 mmHg
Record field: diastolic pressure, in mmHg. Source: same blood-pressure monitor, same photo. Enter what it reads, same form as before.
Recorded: 57 mmHg
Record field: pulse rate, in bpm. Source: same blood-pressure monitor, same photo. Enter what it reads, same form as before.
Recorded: 102 bpm
